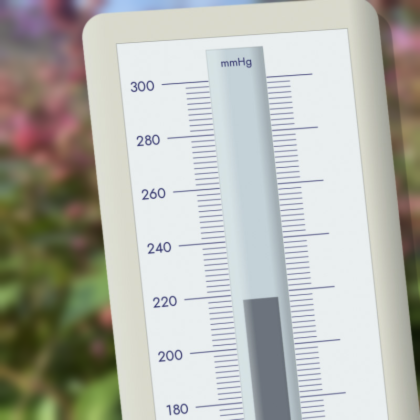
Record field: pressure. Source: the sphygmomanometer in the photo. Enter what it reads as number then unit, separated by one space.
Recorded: 218 mmHg
